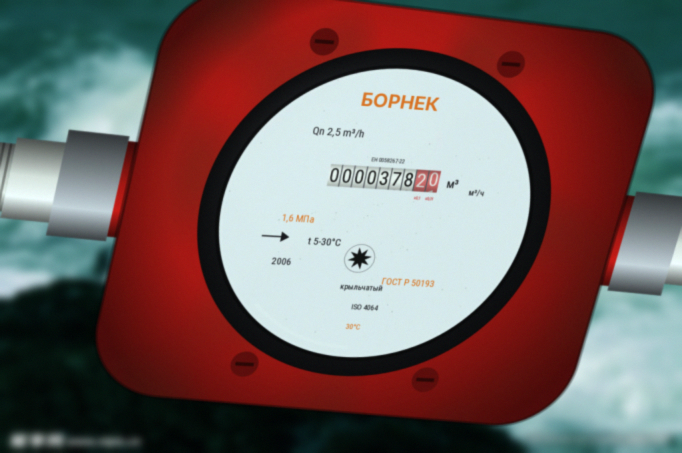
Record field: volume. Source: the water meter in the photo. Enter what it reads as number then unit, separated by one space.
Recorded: 378.20 m³
